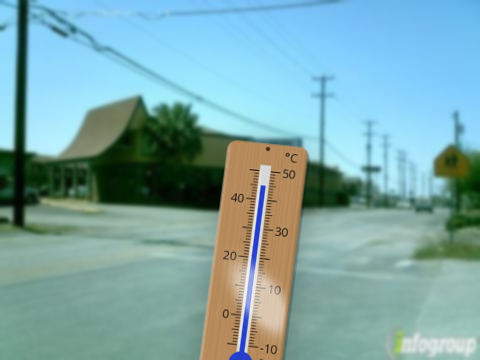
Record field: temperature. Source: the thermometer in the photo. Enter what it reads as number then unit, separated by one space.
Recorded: 45 °C
